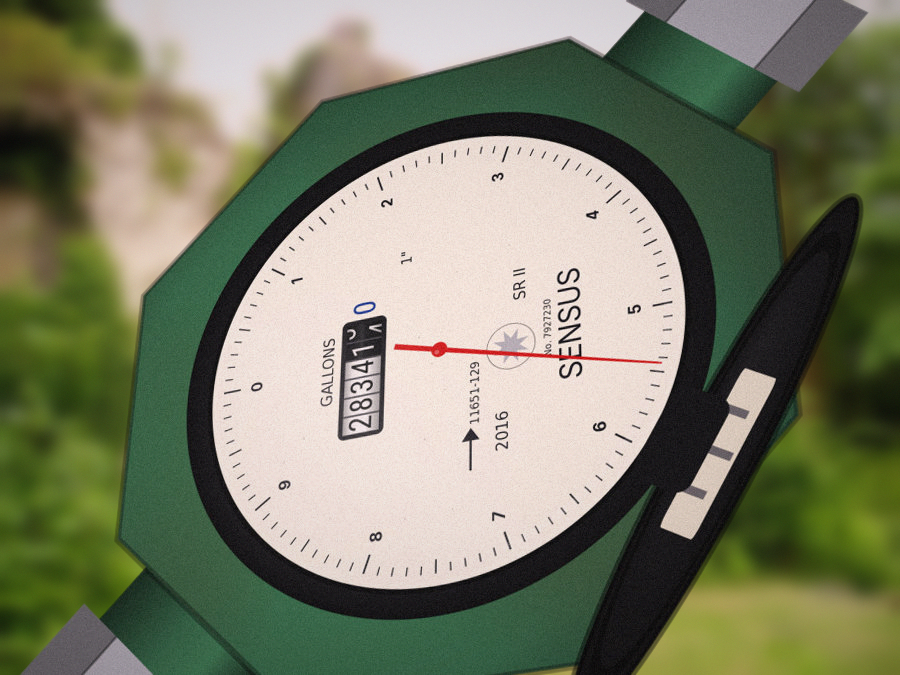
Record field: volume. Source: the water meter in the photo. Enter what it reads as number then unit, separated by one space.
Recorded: 2834135.4 gal
